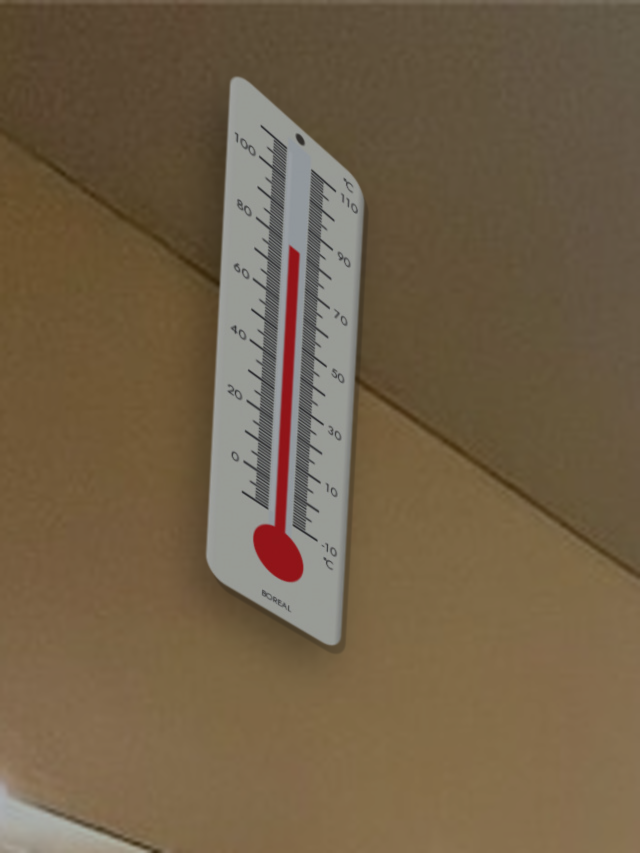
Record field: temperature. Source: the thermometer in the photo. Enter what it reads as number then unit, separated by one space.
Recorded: 80 °C
